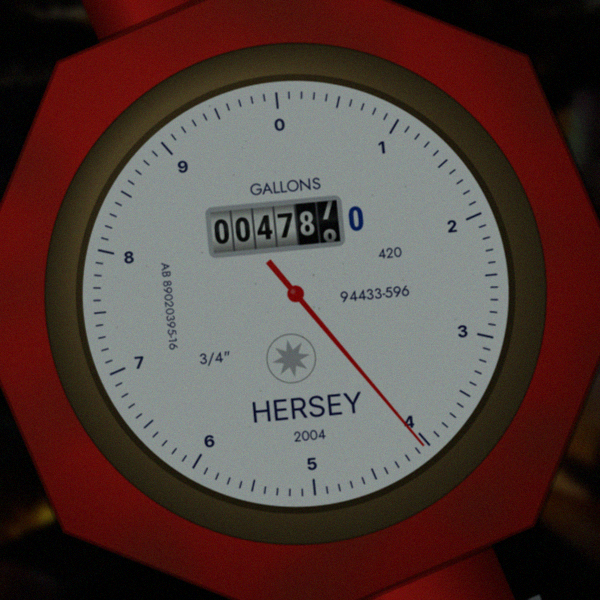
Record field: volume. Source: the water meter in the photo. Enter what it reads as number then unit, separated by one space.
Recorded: 47874.0 gal
